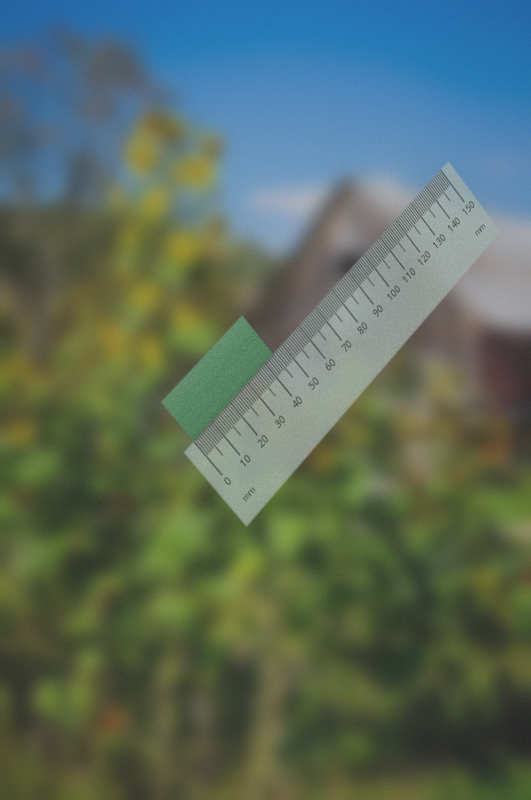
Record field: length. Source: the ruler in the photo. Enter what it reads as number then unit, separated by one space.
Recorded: 45 mm
